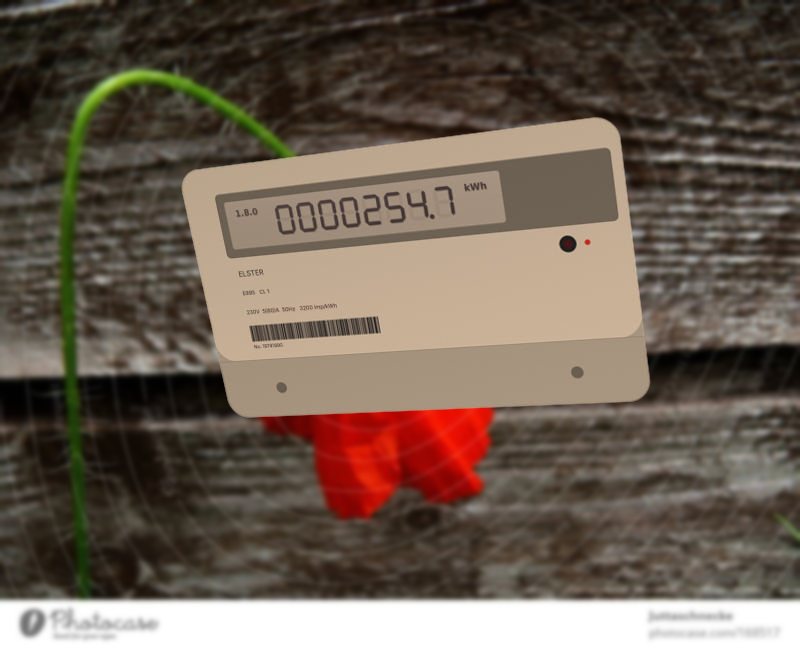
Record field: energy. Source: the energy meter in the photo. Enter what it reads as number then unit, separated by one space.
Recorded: 254.7 kWh
